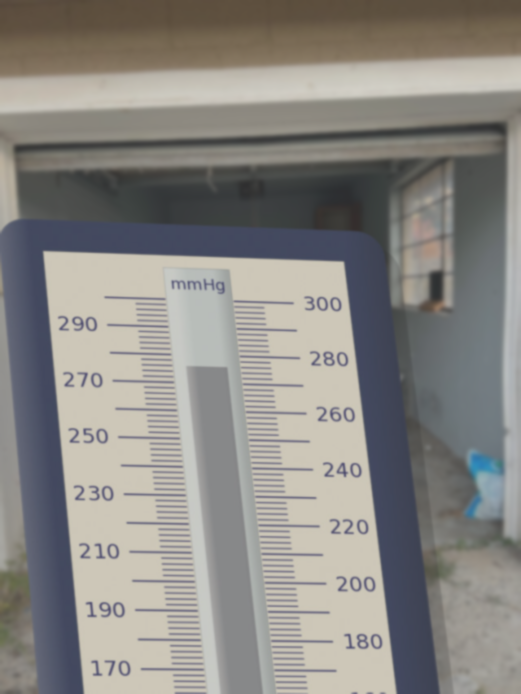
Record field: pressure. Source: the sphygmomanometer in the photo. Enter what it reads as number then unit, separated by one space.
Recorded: 276 mmHg
